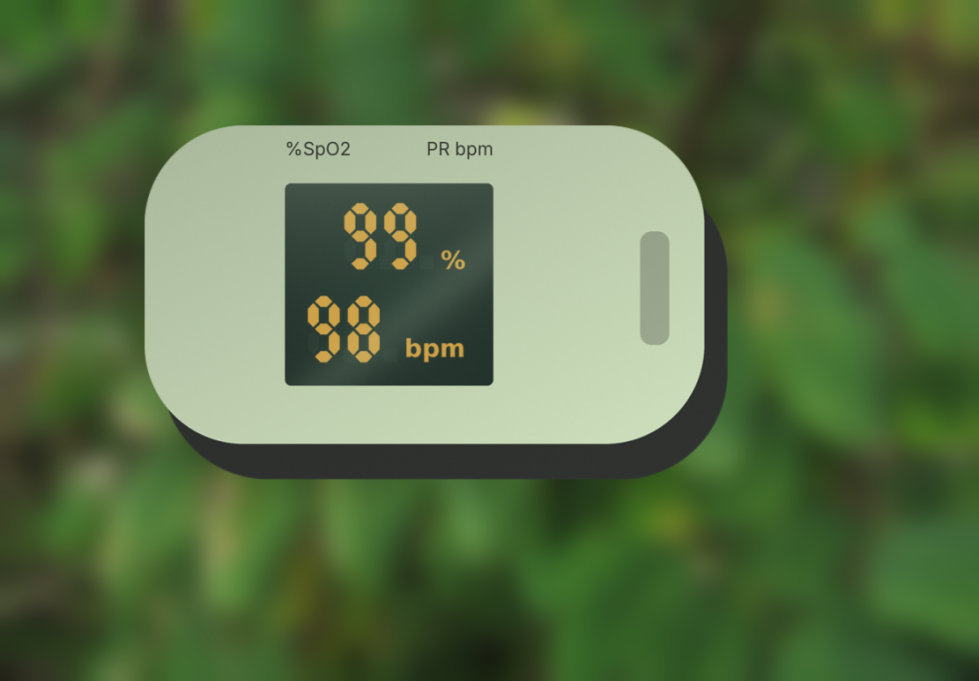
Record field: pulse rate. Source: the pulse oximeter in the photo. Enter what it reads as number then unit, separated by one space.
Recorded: 98 bpm
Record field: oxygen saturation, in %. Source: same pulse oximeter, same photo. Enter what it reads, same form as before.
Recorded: 99 %
